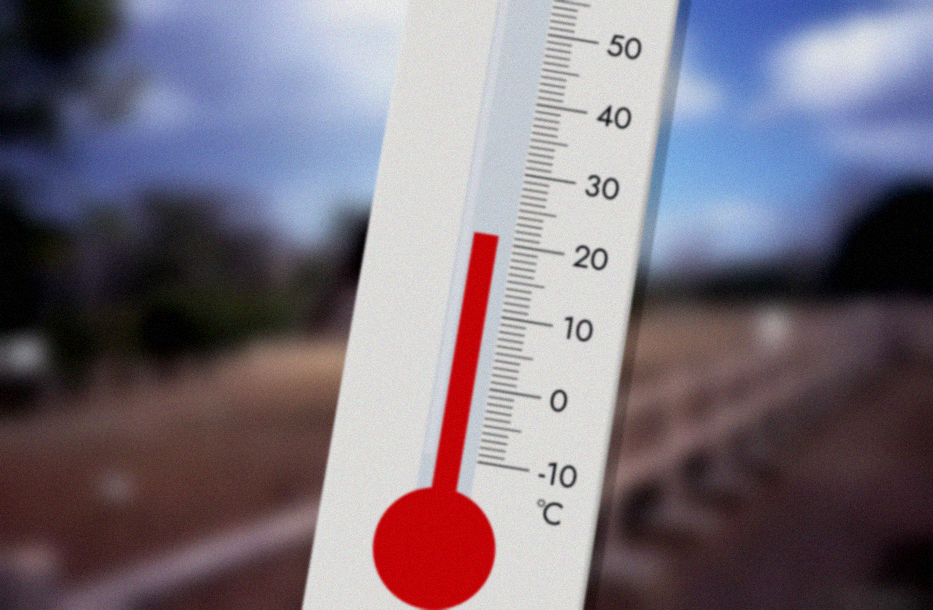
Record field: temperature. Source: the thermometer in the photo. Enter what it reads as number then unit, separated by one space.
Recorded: 21 °C
